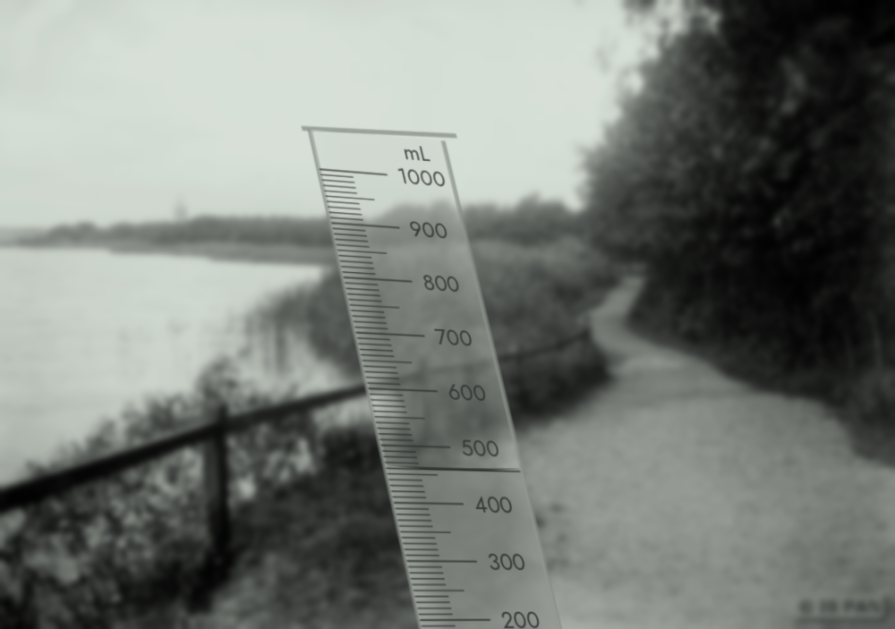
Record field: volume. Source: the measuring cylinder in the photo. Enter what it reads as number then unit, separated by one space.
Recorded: 460 mL
